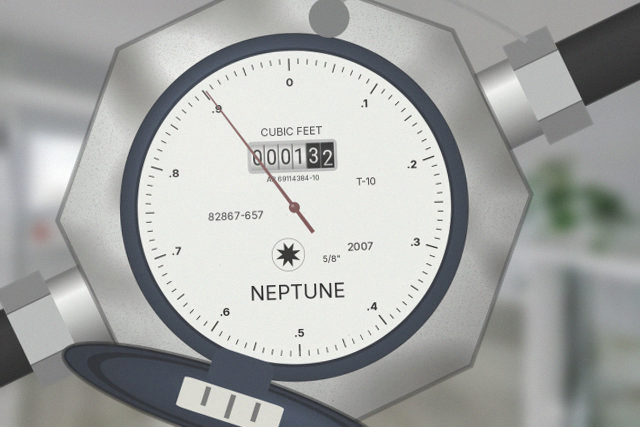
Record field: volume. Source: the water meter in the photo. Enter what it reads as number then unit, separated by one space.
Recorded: 131.90 ft³
